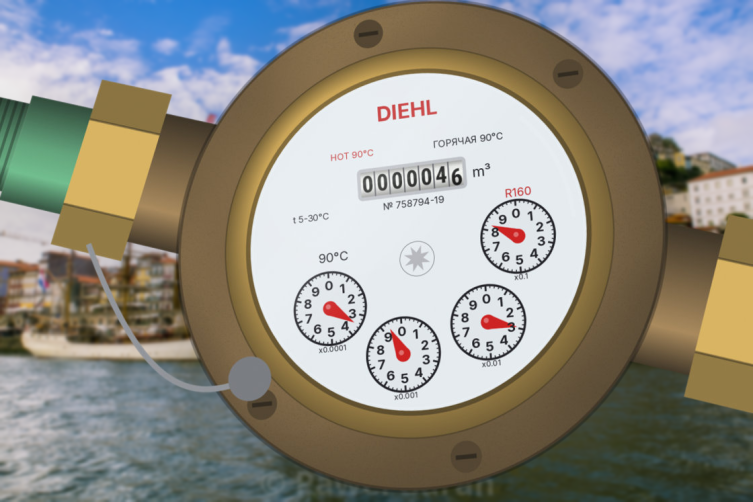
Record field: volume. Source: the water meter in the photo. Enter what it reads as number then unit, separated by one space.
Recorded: 45.8293 m³
